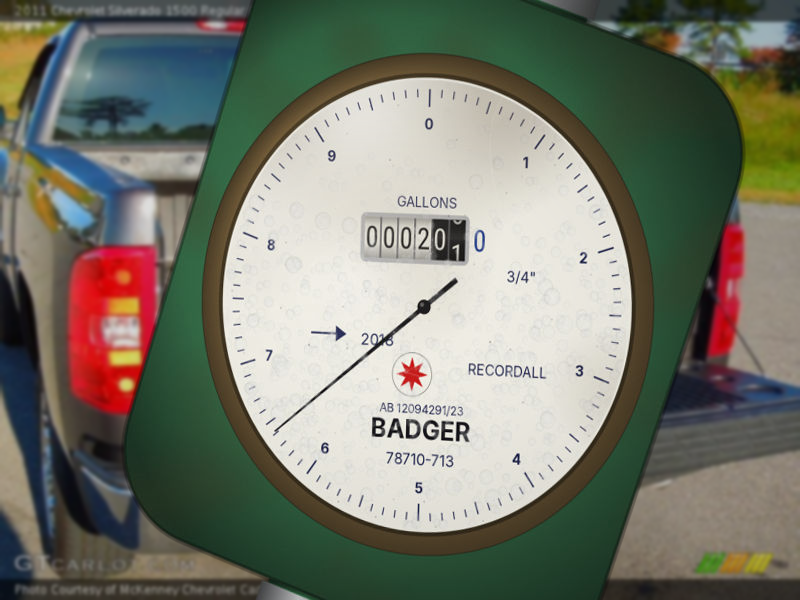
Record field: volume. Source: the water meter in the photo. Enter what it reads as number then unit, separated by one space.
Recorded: 2006.4 gal
